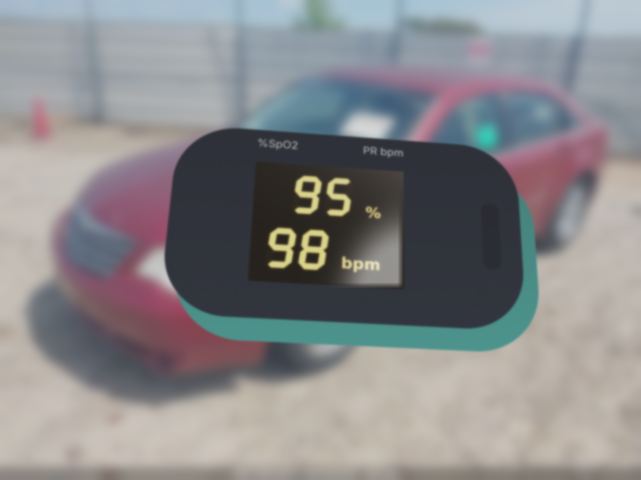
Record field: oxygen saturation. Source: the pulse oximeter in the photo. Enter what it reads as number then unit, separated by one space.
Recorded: 95 %
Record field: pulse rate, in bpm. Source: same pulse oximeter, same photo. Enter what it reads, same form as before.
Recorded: 98 bpm
